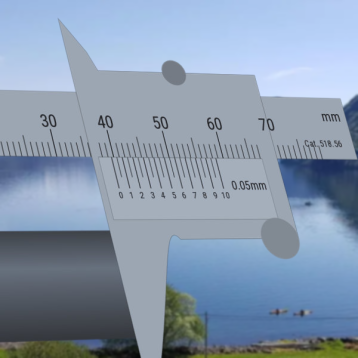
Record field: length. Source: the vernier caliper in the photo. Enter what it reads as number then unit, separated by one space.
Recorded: 39.6 mm
